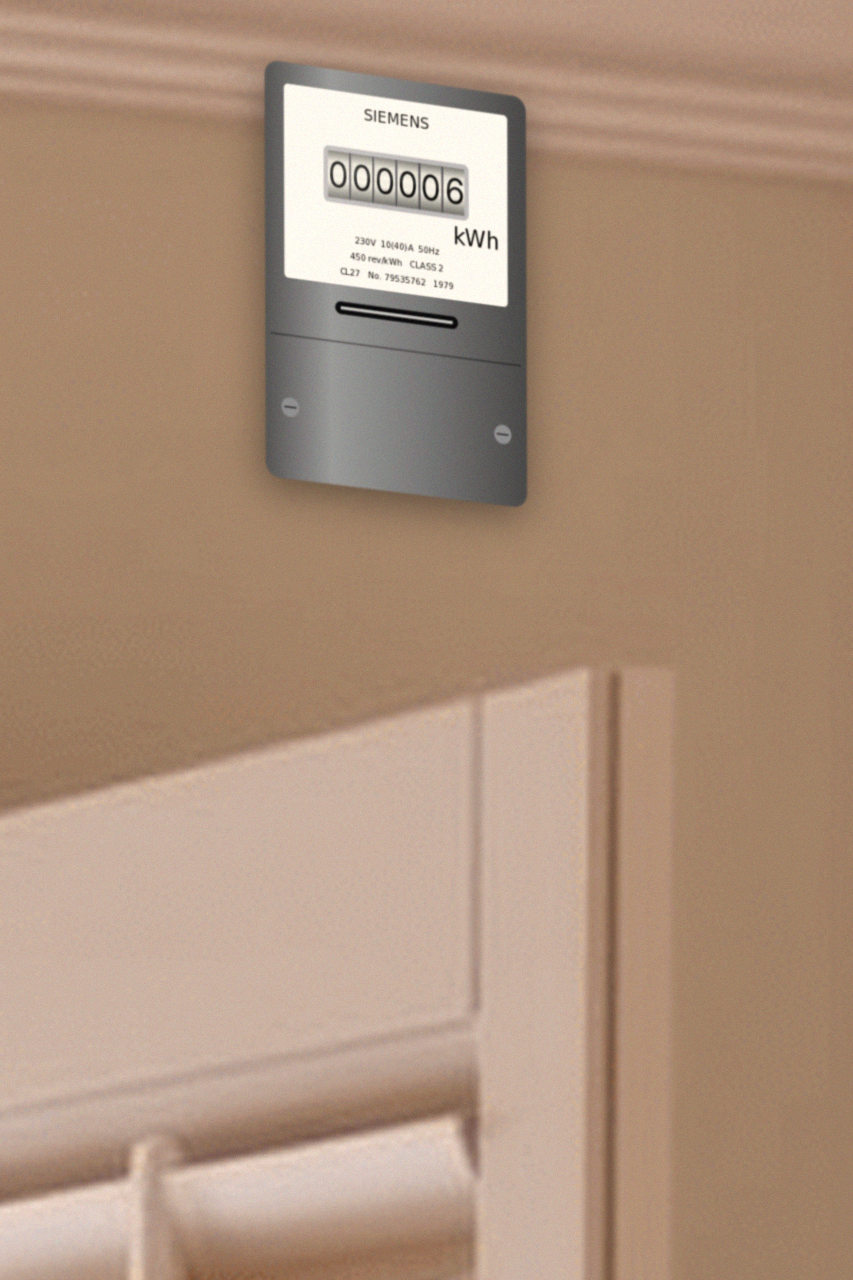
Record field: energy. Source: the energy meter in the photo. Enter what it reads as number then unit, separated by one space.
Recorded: 6 kWh
